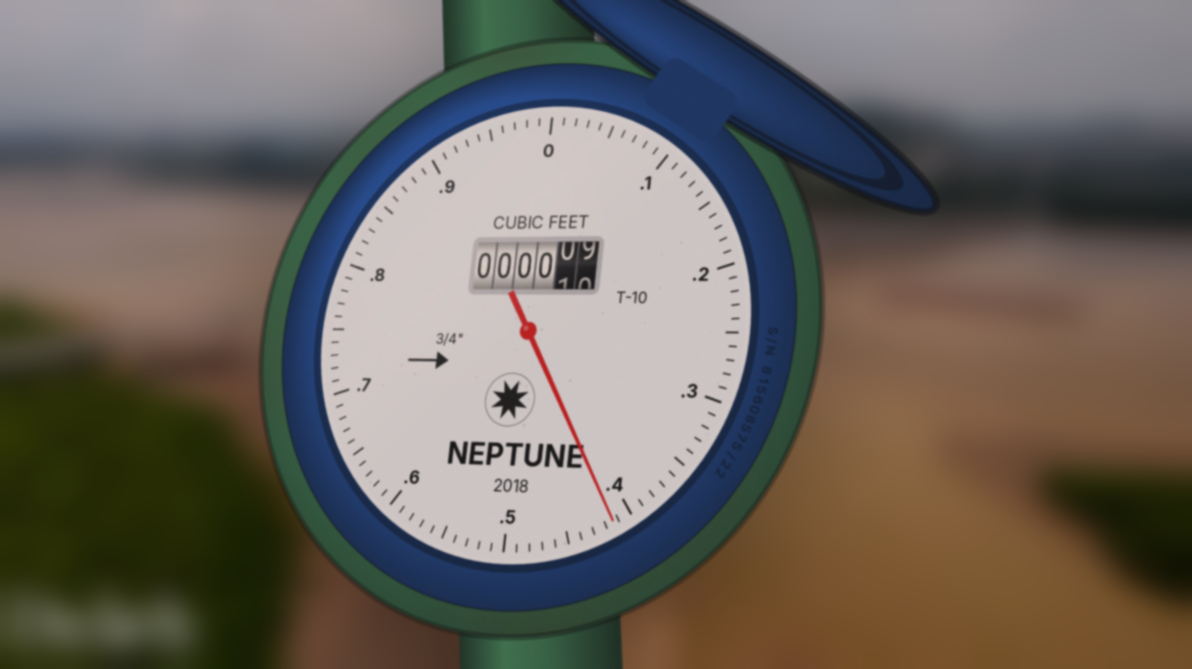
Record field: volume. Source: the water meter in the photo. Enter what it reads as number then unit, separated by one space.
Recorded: 9.41 ft³
